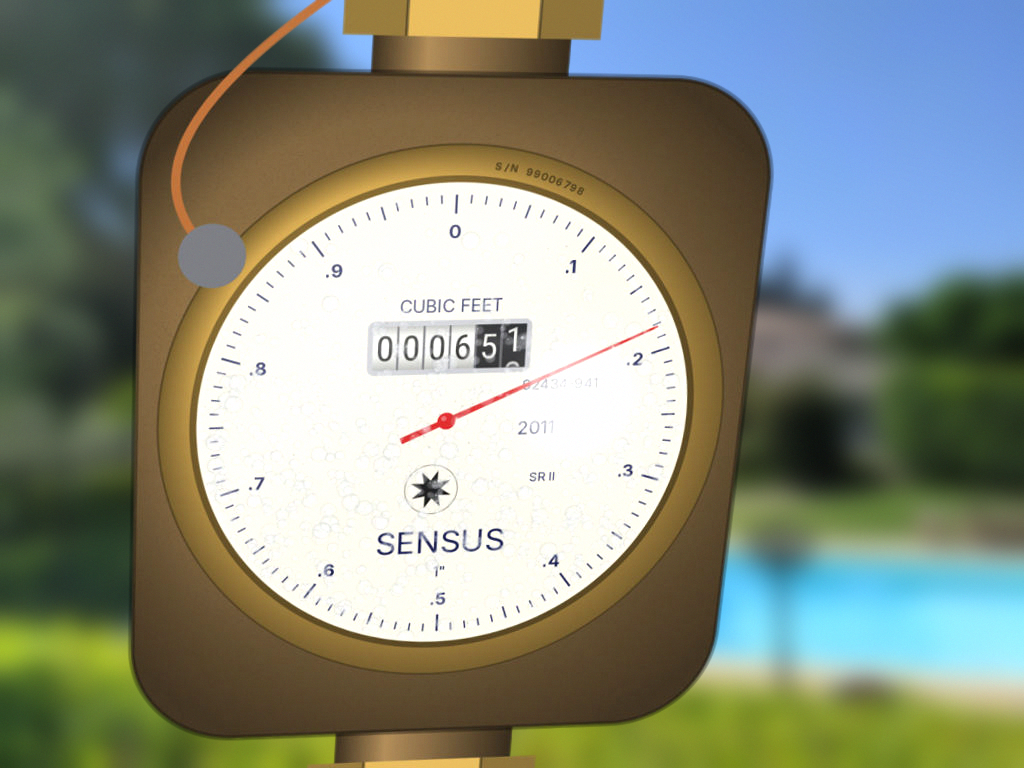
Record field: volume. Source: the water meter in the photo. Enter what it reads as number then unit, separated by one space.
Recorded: 651.18 ft³
